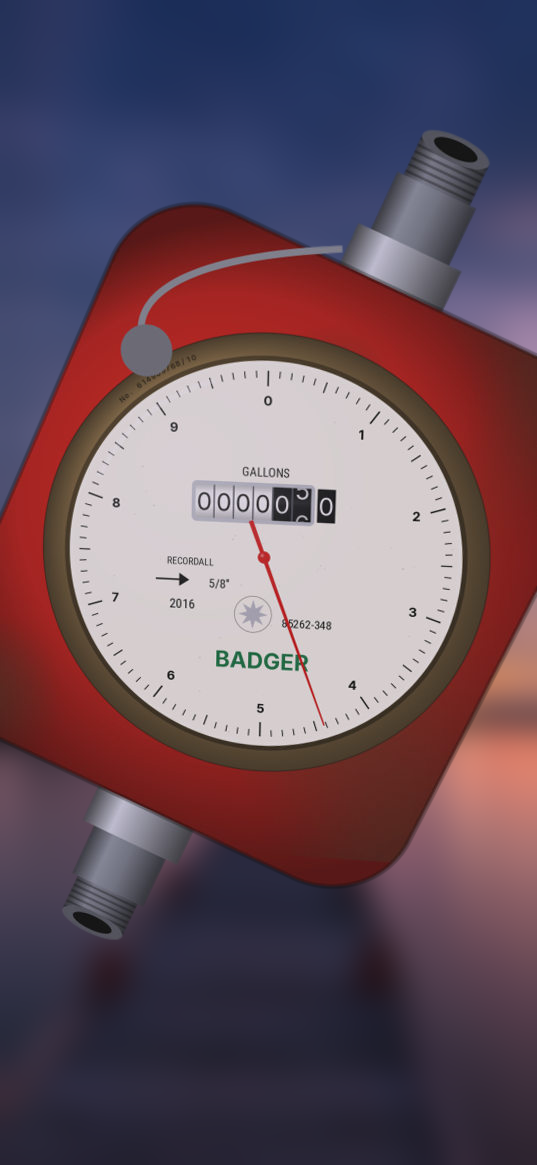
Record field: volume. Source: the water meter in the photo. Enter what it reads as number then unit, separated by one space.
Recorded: 54.4 gal
